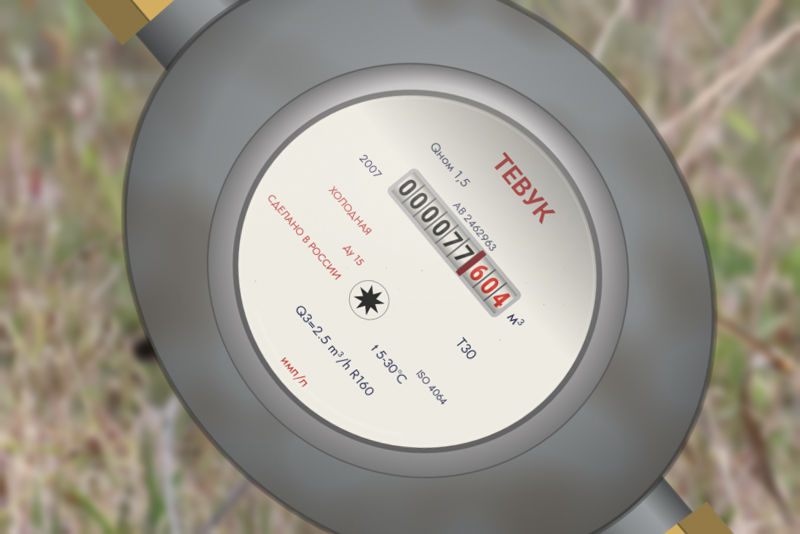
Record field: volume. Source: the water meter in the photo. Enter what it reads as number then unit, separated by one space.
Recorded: 77.604 m³
